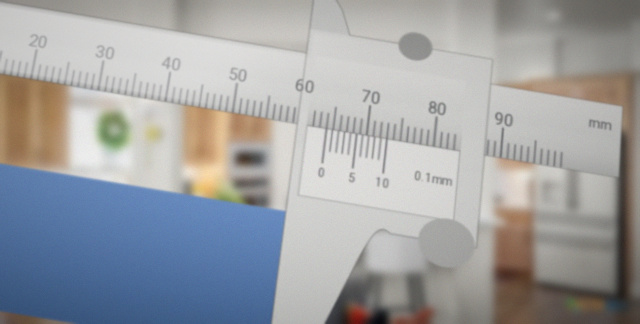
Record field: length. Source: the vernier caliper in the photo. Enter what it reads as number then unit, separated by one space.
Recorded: 64.0 mm
